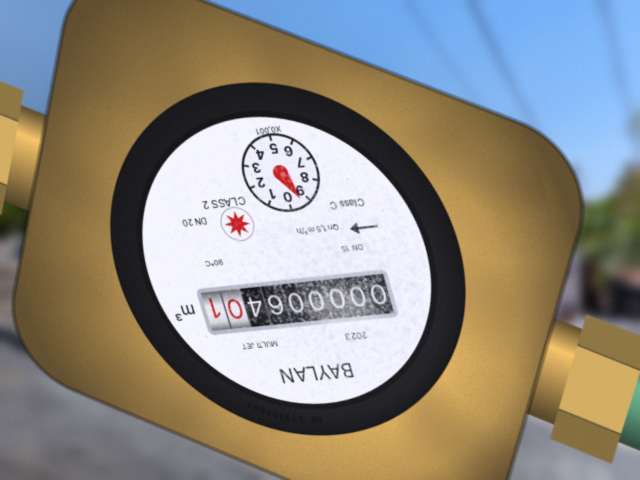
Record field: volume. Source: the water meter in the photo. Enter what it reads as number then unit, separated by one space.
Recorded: 64.009 m³
